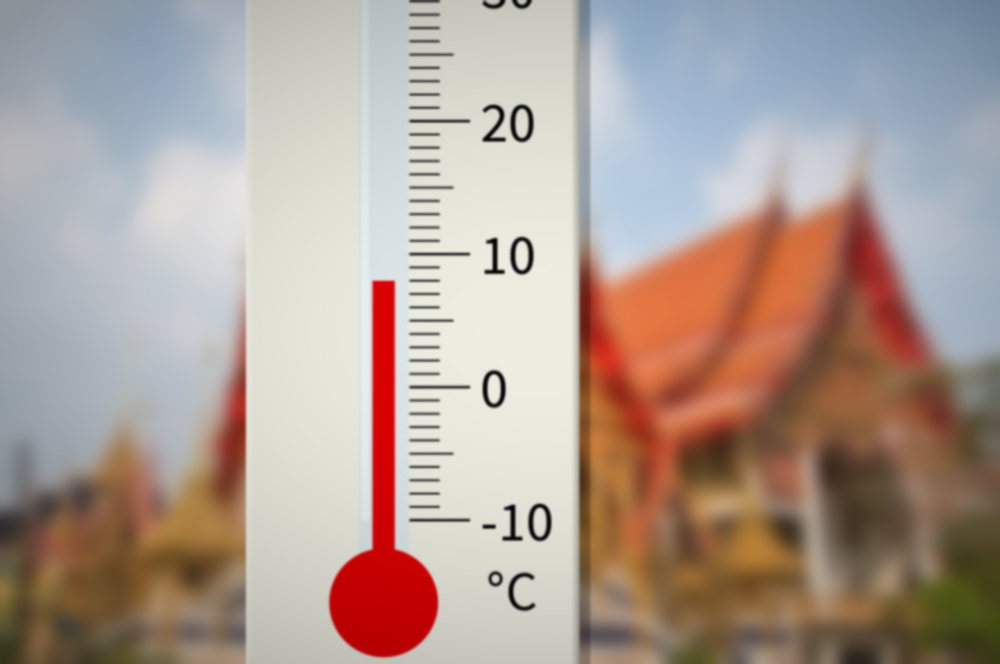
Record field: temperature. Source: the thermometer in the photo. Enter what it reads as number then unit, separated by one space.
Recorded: 8 °C
